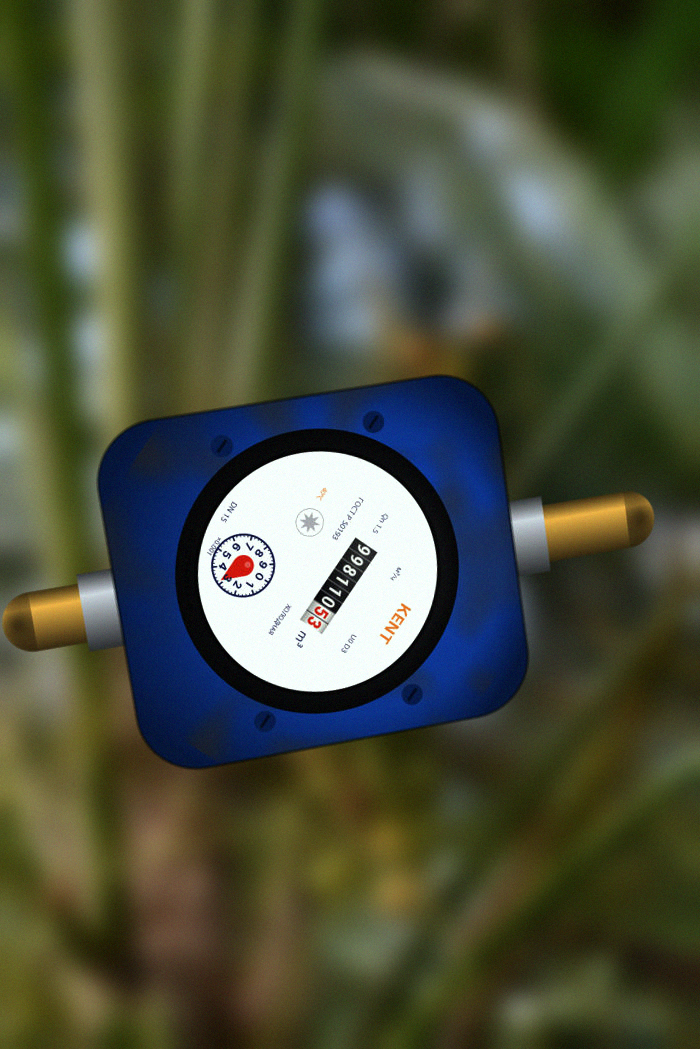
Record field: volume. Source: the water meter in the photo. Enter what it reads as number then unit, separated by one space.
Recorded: 998110.533 m³
